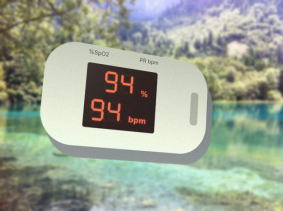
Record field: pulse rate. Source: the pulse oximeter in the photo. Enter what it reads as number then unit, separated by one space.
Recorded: 94 bpm
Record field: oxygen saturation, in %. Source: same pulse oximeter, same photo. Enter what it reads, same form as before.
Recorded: 94 %
